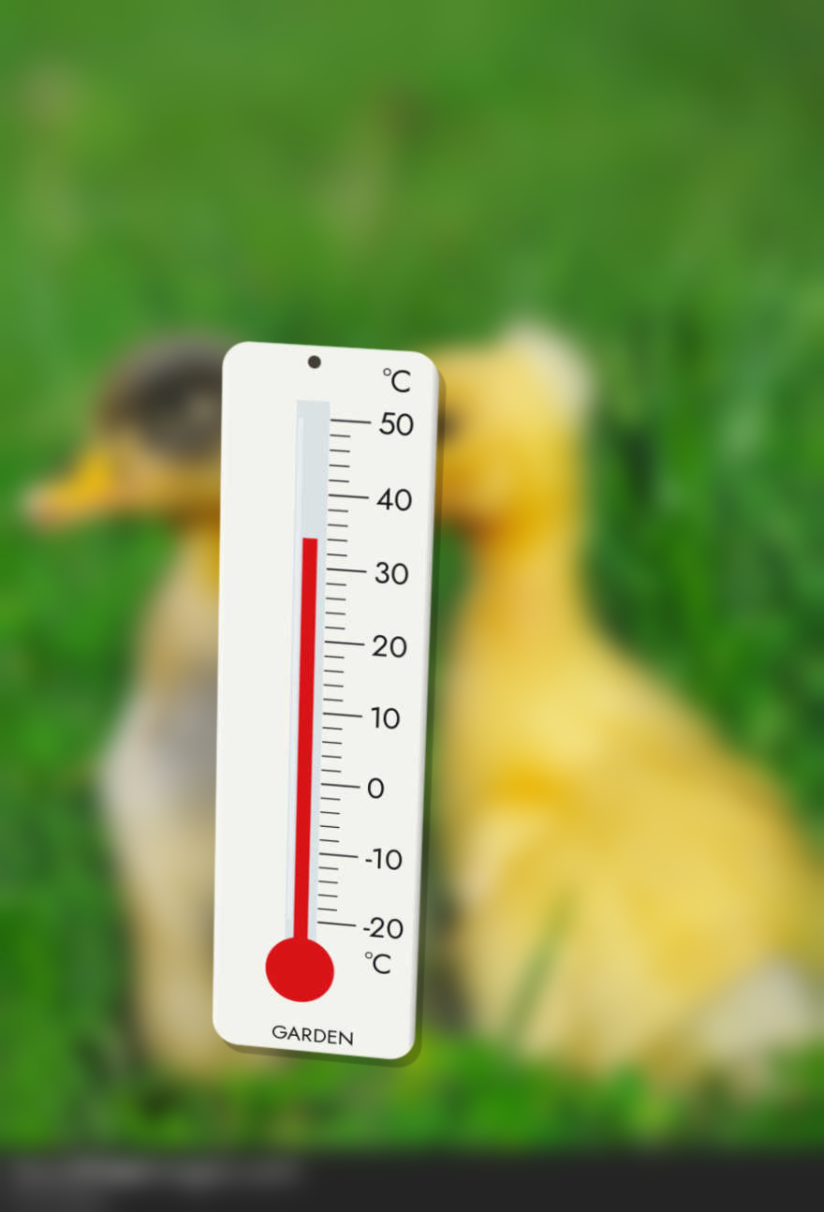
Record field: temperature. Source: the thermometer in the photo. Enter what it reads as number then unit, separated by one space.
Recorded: 34 °C
